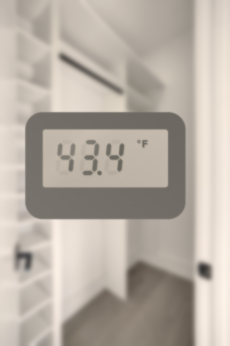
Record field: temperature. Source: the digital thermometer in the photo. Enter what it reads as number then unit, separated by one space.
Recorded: 43.4 °F
